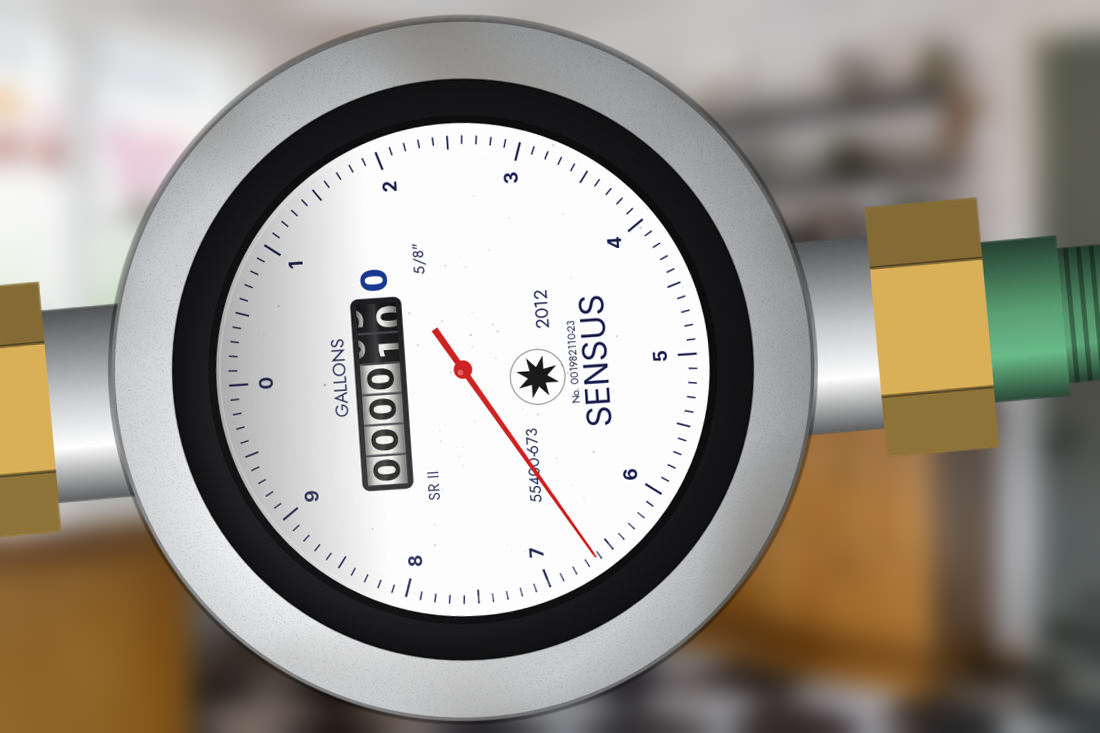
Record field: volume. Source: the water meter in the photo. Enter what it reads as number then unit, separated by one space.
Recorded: 96.6 gal
